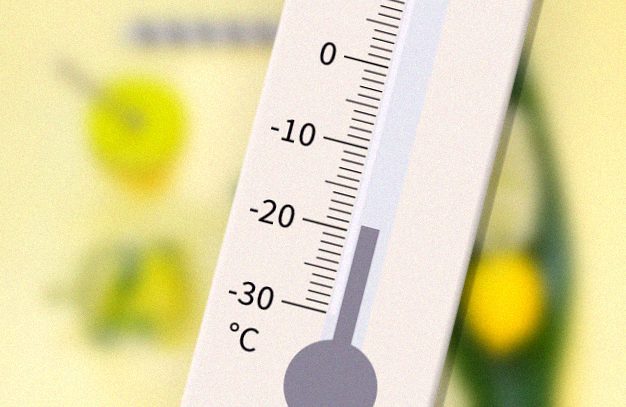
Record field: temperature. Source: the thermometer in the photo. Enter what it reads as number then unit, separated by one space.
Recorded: -19 °C
